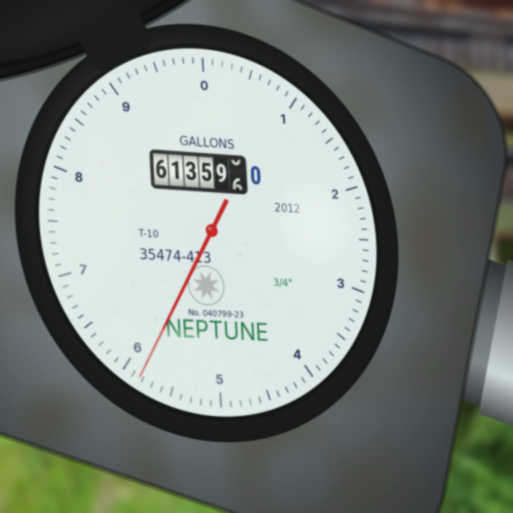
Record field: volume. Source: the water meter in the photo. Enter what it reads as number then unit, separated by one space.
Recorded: 6135955.8 gal
